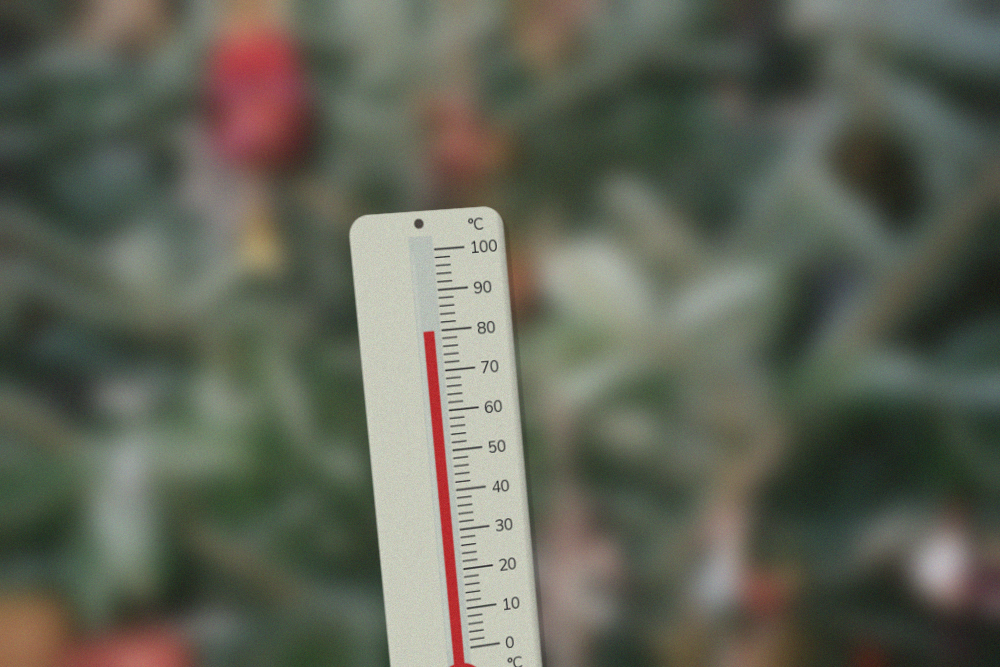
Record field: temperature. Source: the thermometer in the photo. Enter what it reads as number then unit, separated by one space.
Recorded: 80 °C
